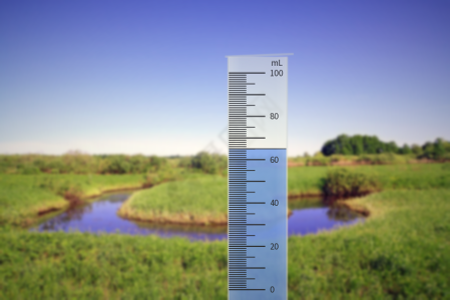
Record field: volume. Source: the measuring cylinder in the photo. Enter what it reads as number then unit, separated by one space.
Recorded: 65 mL
